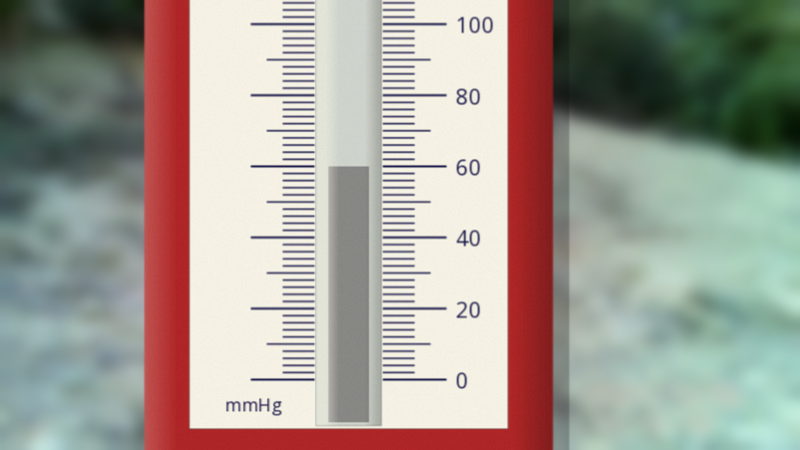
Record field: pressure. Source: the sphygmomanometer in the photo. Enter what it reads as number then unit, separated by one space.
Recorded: 60 mmHg
